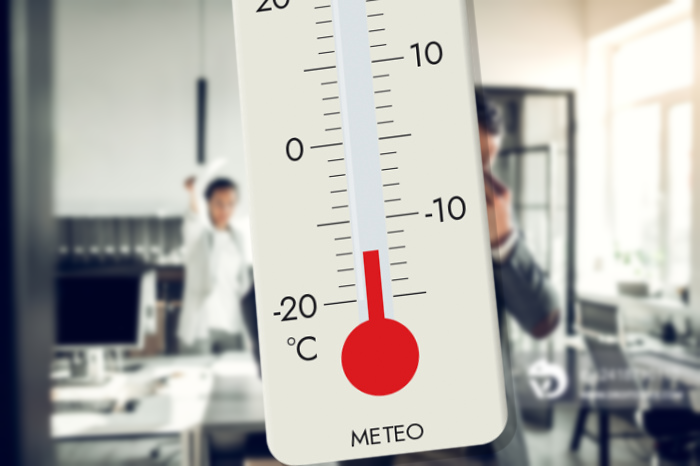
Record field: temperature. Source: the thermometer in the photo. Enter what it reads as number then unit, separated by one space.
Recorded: -14 °C
